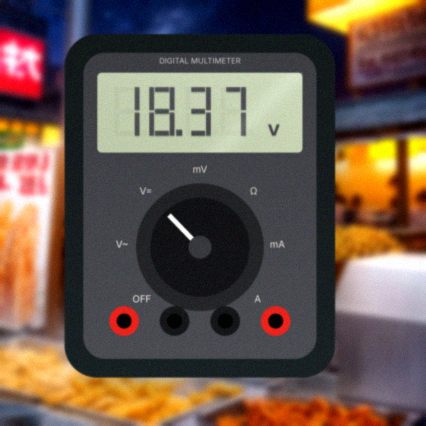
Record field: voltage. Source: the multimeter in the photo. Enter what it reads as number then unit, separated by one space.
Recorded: 18.37 V
